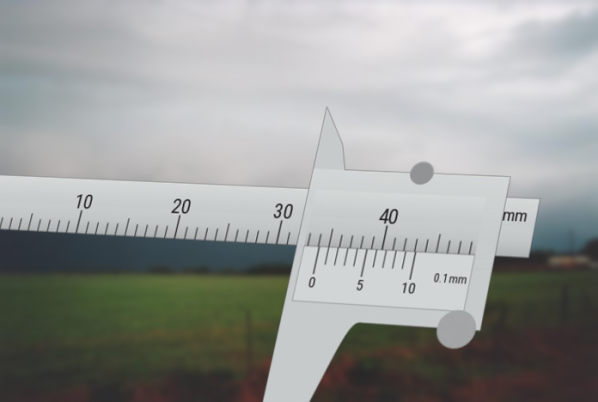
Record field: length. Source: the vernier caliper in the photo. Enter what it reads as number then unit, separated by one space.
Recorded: 34.1 mm
